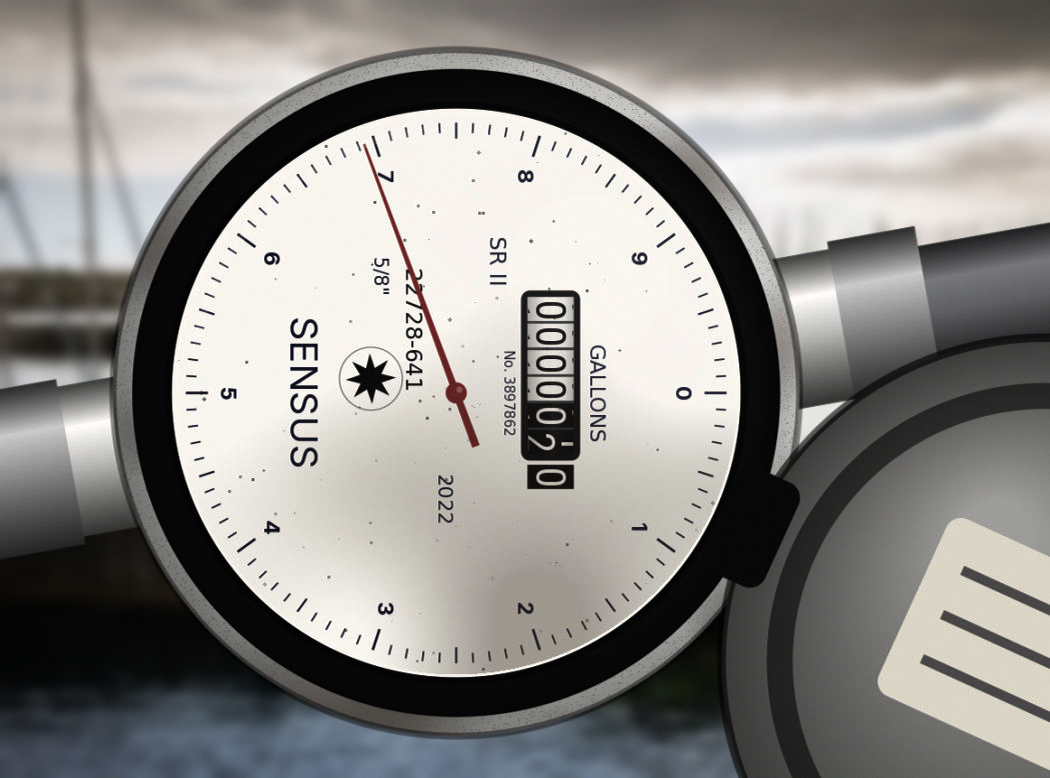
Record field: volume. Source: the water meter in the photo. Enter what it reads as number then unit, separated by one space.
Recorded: 16.9 gal
